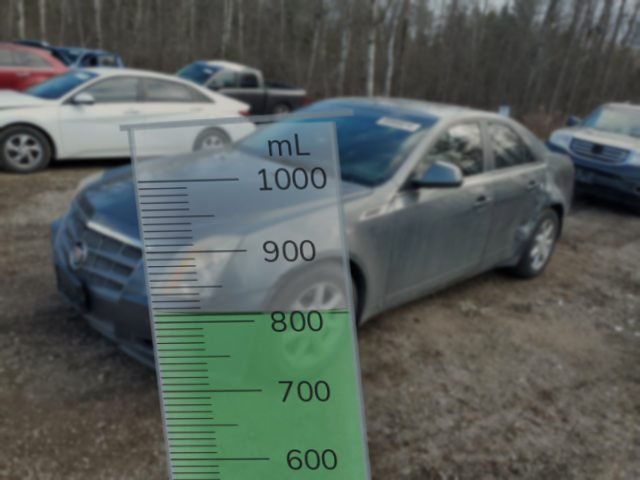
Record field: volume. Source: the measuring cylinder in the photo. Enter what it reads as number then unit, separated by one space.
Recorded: 810 mL
